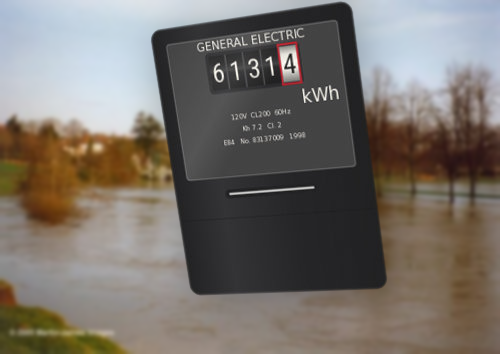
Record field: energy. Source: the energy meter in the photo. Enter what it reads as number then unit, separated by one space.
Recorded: 6131.4 kWh
